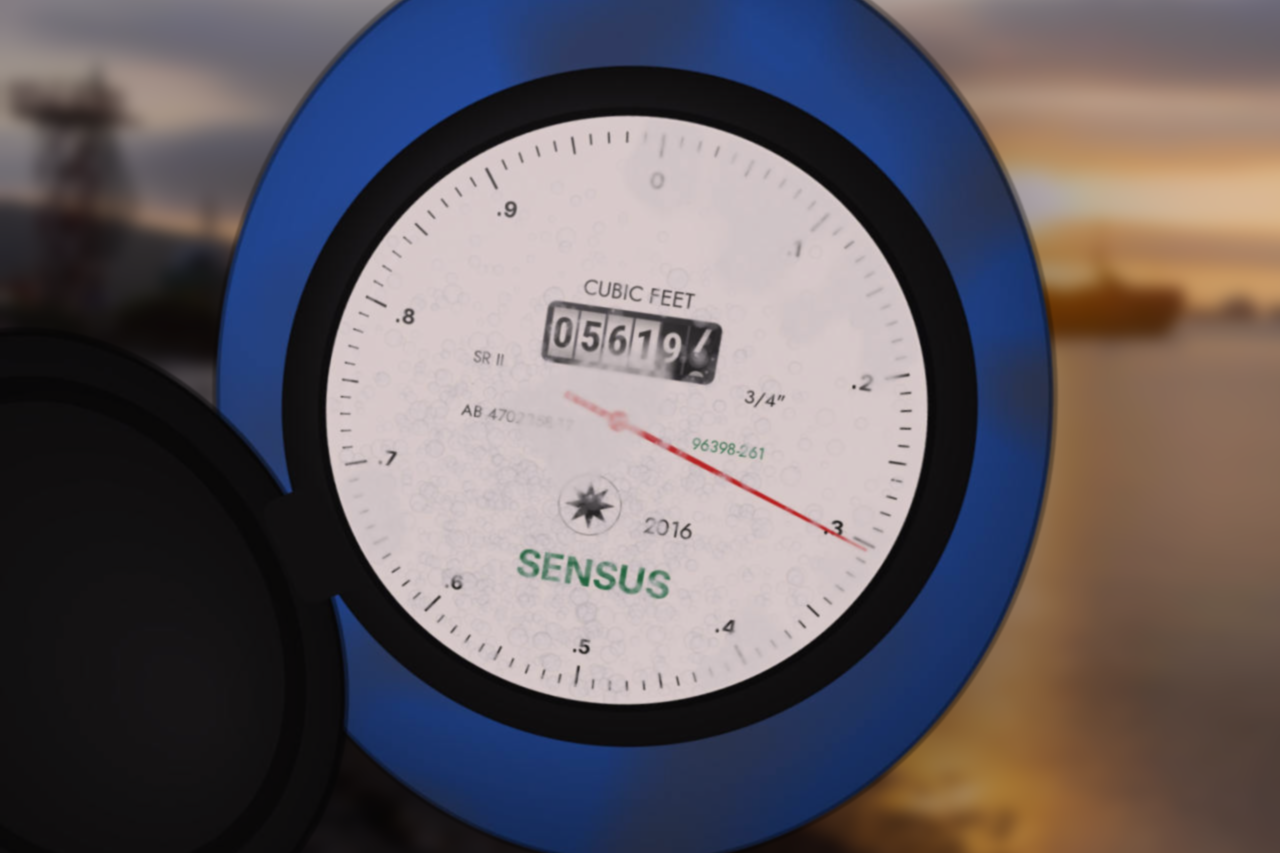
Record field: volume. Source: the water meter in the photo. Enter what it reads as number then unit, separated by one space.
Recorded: 56197.30 ft³
